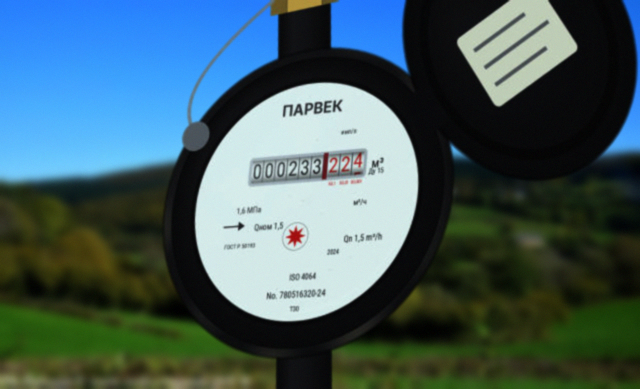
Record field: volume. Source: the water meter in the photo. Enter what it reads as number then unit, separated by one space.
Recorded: 233.224 m³
